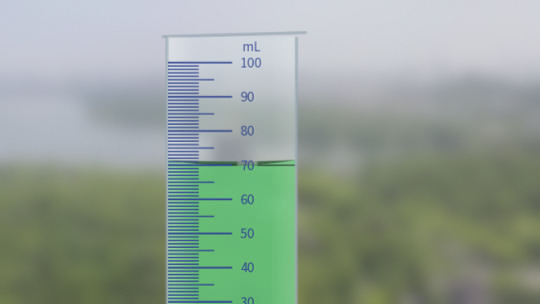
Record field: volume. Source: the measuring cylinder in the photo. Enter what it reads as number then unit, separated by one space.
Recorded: 70 mL
